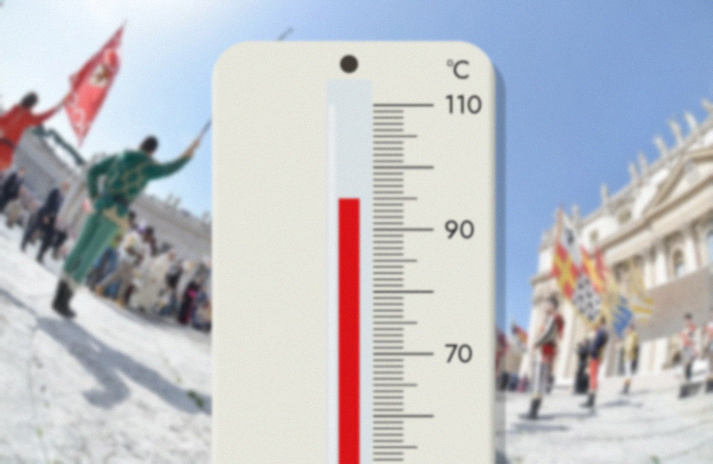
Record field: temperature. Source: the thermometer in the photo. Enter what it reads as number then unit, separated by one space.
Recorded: 95 °C
